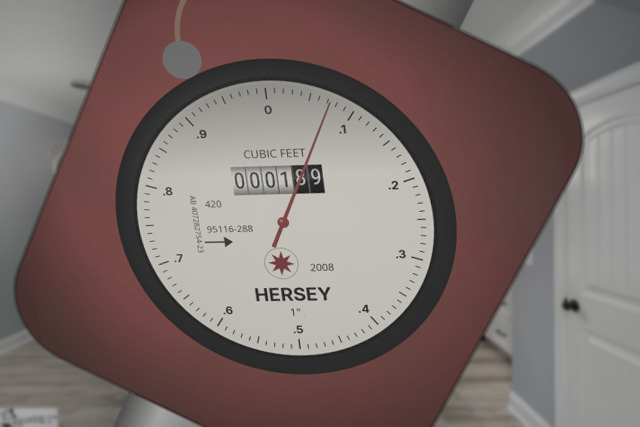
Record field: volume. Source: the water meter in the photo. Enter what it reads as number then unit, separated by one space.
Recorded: 189.07 ft³
